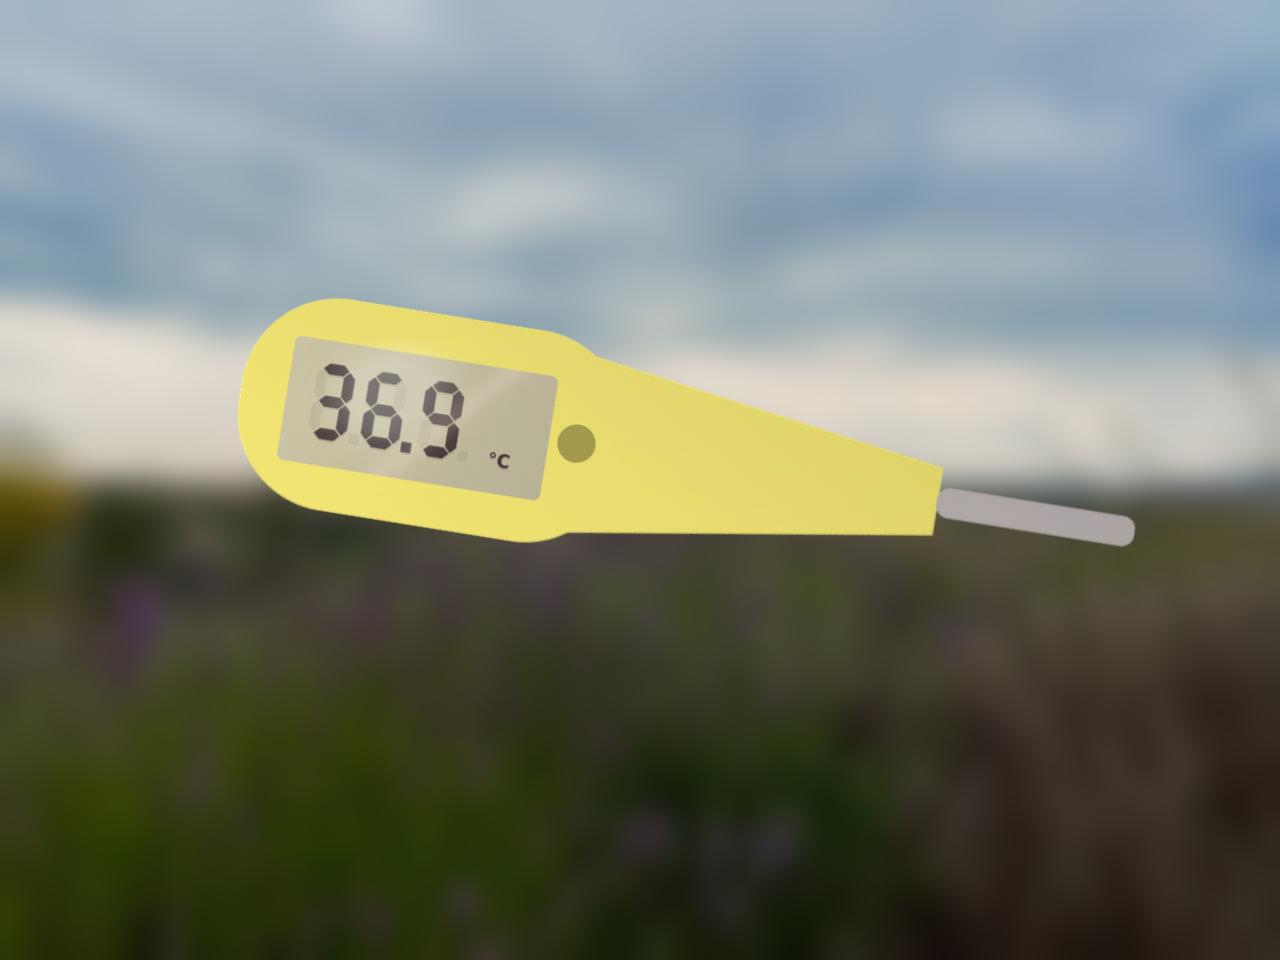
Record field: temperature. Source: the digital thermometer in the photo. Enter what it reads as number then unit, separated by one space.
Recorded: 36.9 °C
